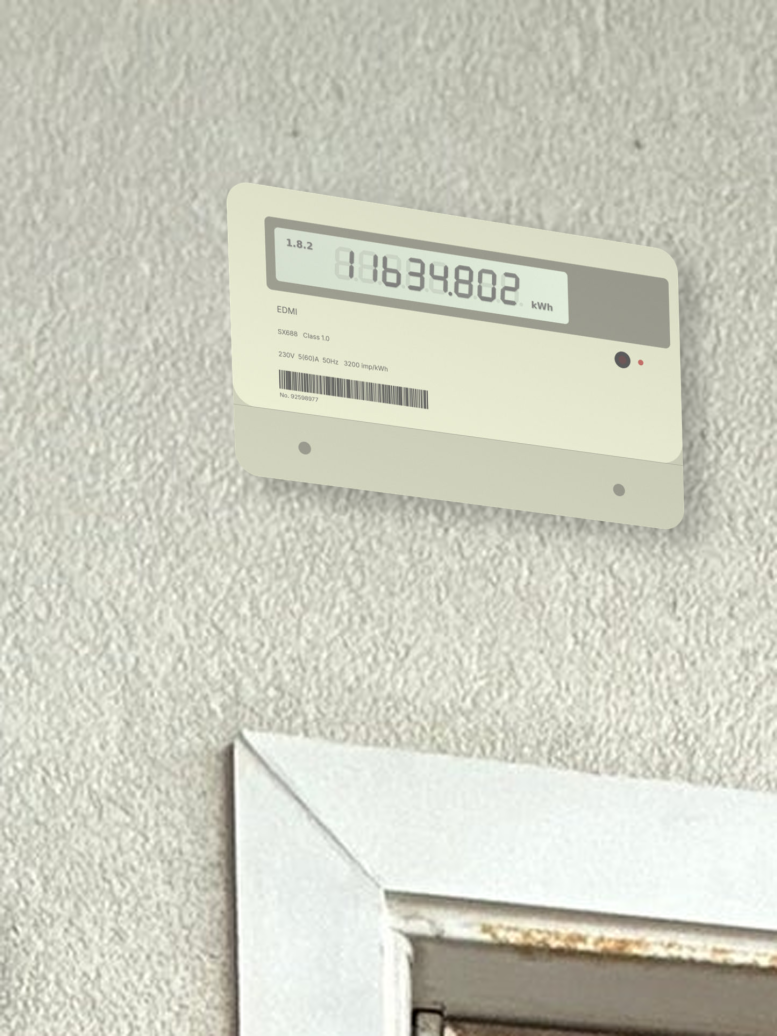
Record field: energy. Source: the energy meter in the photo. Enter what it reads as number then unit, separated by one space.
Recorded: 11634.802 kWh
